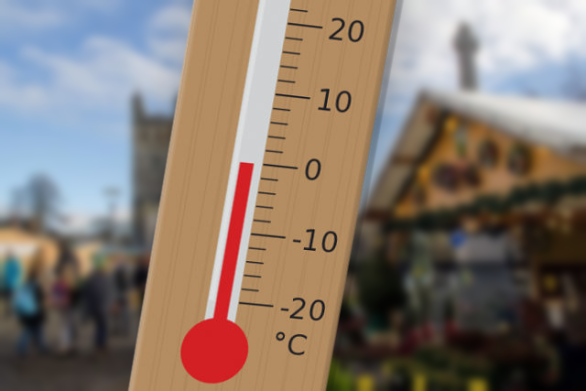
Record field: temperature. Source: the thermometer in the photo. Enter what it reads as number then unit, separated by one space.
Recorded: 0 °C
